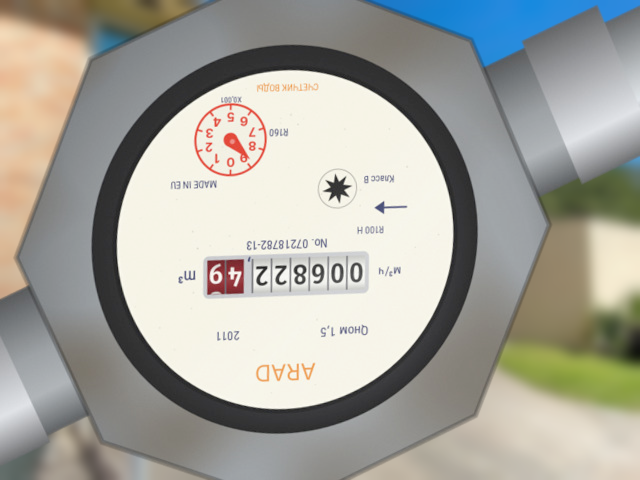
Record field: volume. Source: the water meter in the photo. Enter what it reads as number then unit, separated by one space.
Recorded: 6822.488 m³
